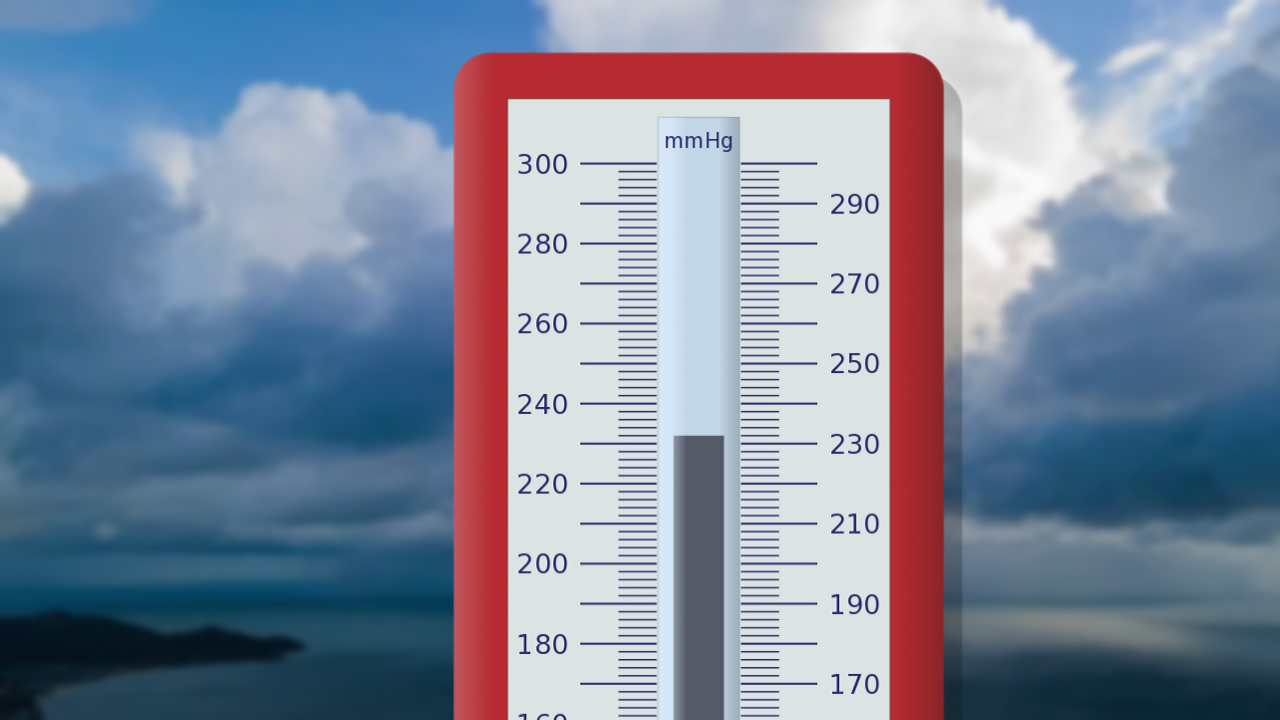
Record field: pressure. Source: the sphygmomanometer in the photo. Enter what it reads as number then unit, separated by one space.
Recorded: 232 mmHg
